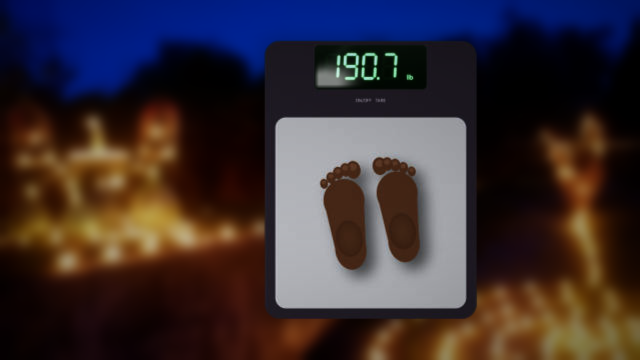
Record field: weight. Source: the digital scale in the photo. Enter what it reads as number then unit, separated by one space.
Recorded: 190.7 lb
